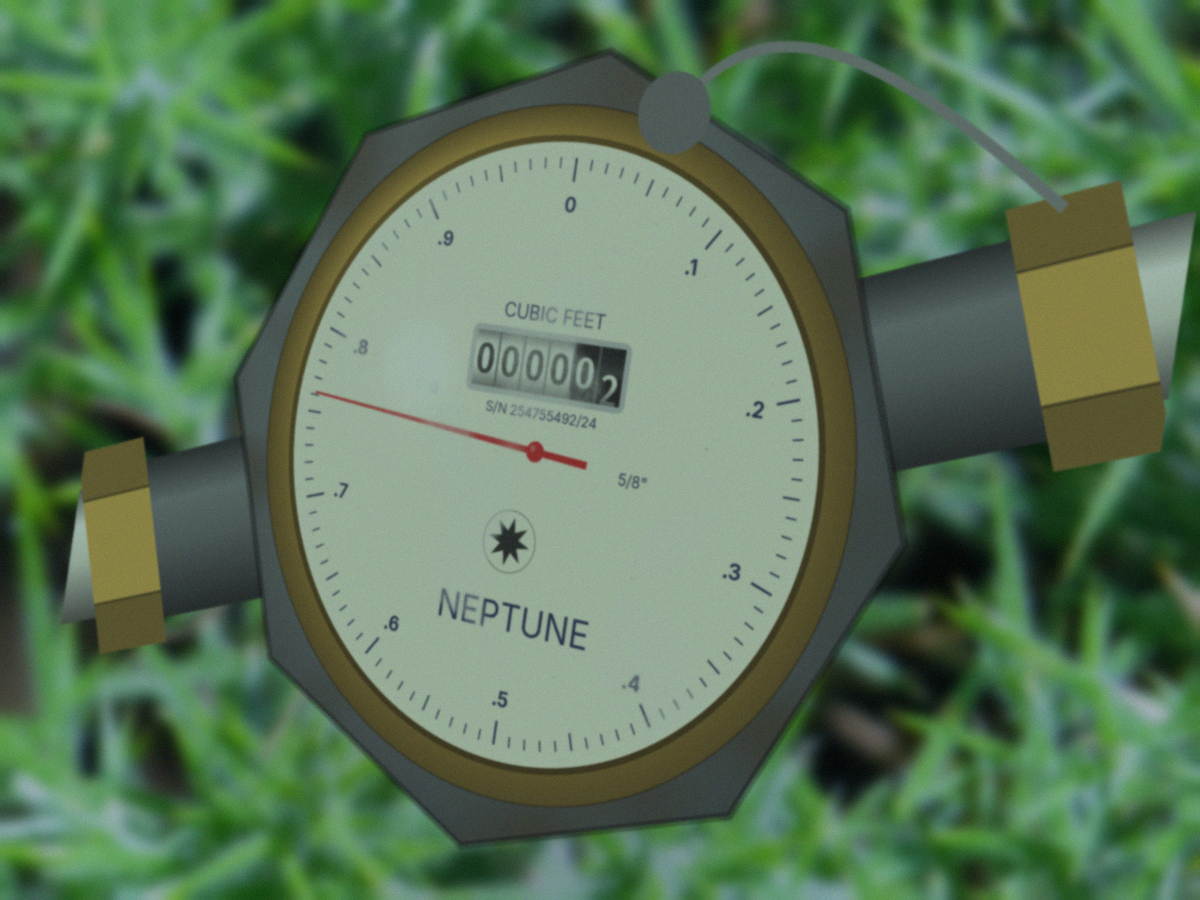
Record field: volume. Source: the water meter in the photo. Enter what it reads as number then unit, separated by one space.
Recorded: 1.76 ft³
